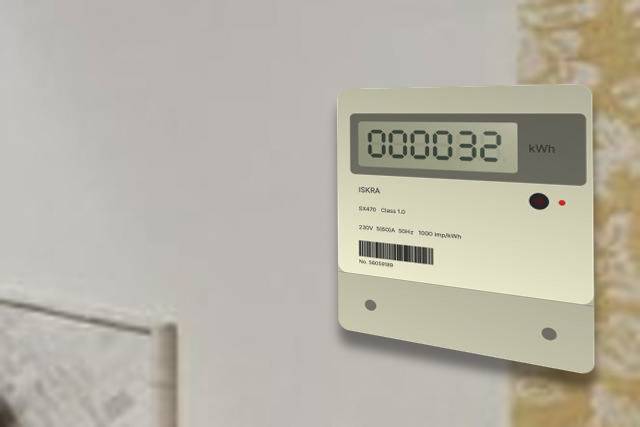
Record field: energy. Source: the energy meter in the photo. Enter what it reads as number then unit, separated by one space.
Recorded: 32 kWh
